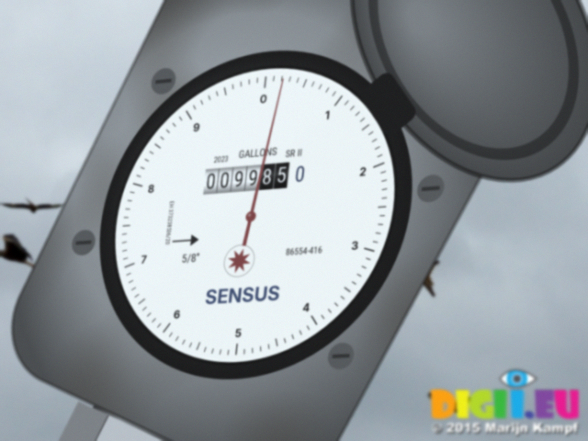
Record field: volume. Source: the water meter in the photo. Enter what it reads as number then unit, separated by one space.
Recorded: 99850.2 gal
